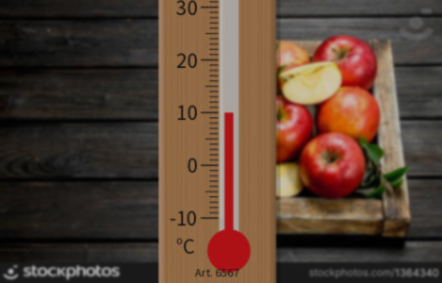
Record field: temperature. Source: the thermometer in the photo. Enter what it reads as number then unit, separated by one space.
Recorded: 10 °C
